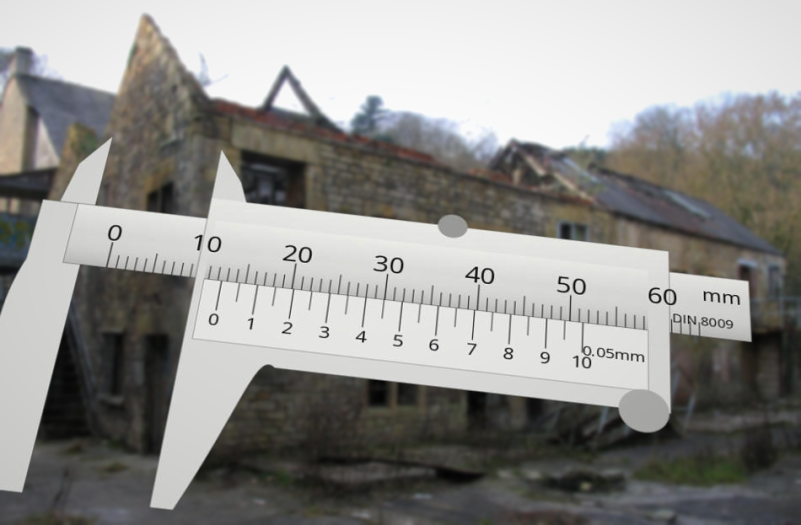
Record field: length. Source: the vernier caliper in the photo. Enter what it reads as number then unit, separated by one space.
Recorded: 12.4 mm
